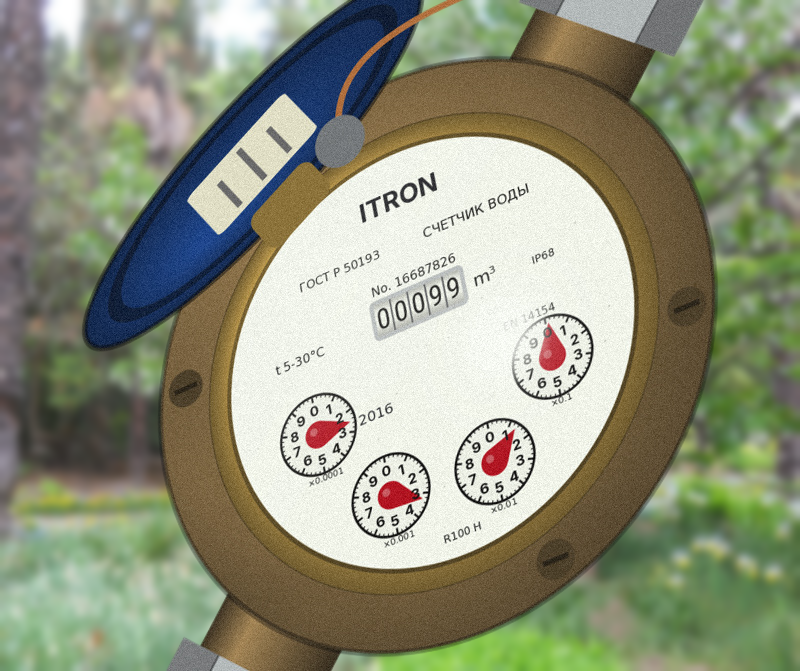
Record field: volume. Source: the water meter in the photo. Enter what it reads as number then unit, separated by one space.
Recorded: 99.0132 m³
